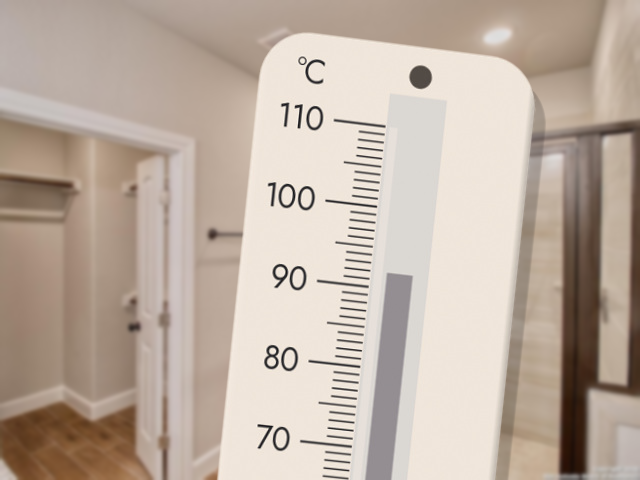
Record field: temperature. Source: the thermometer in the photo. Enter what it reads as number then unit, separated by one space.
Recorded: 92 °C
